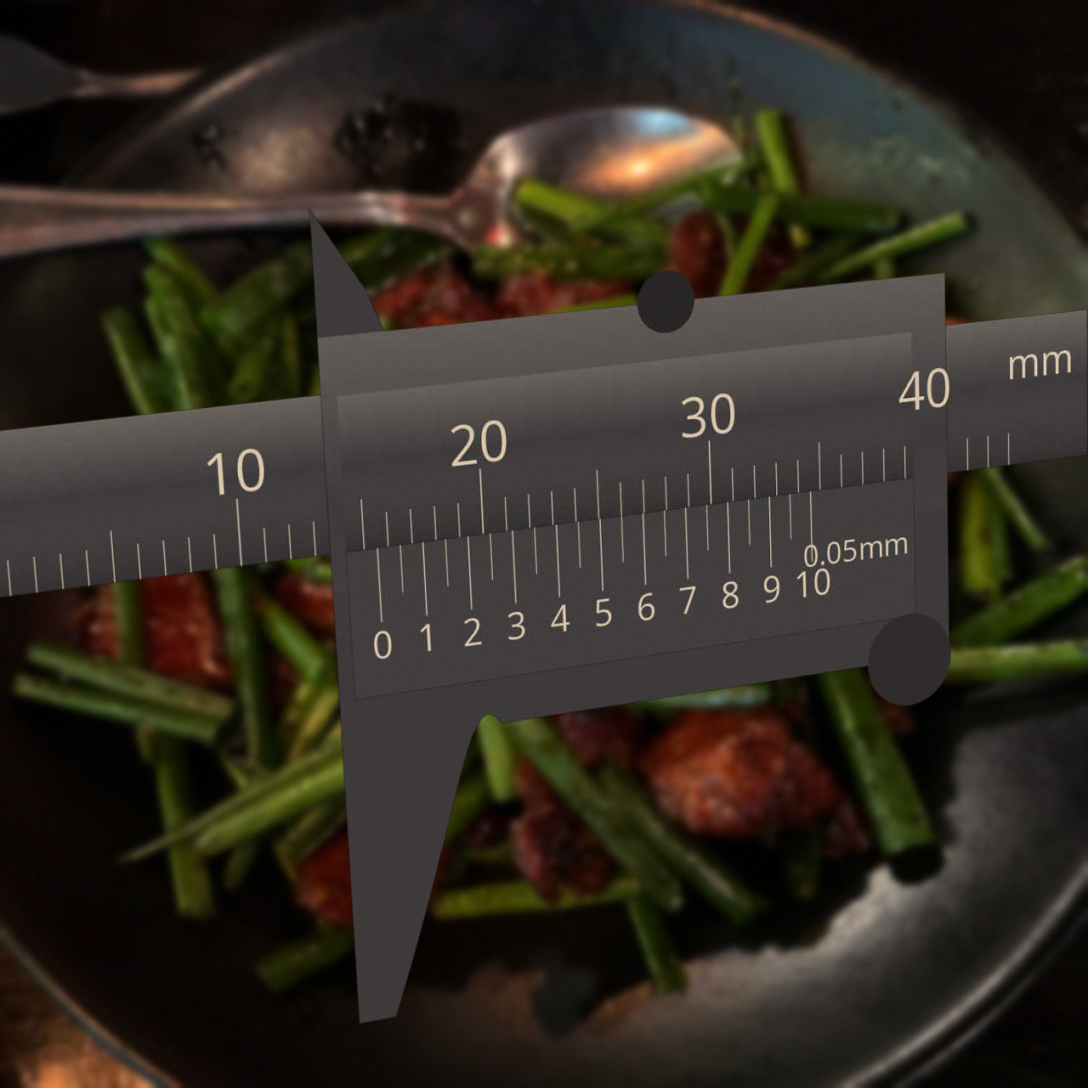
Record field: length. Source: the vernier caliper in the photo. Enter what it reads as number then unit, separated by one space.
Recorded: 15.55 mm
